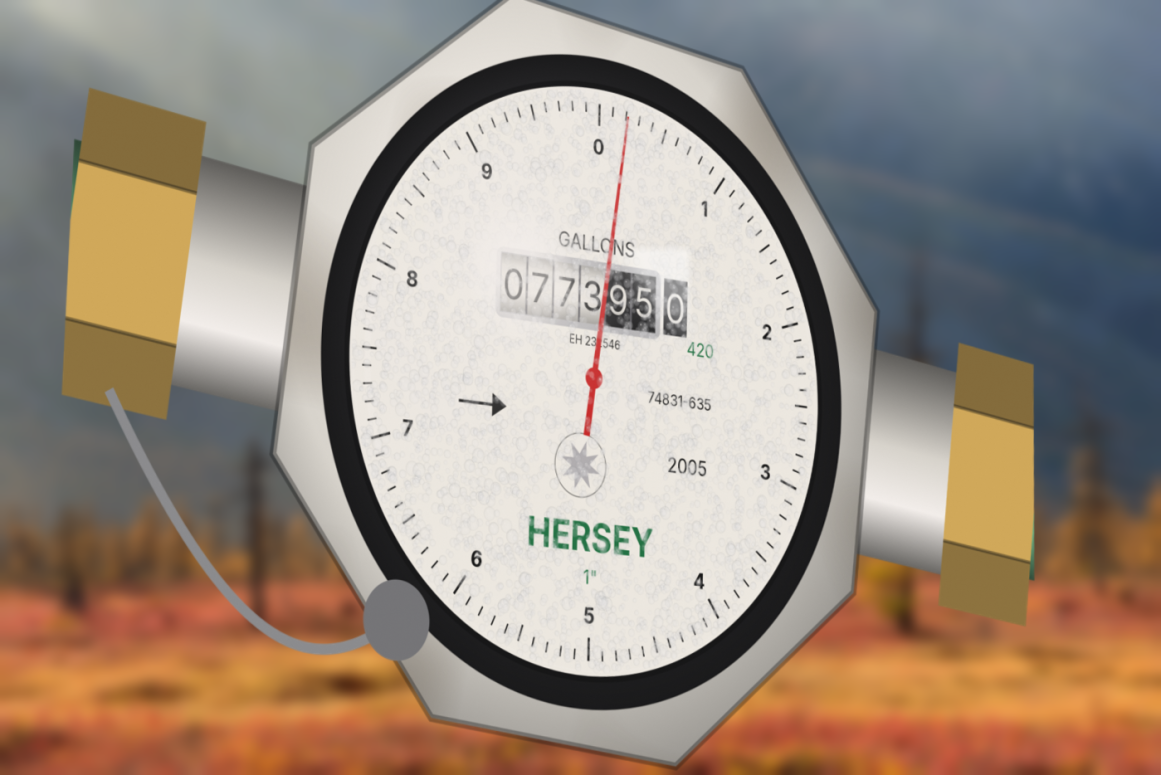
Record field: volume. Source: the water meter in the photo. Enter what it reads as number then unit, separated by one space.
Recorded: 773950.2 gal
